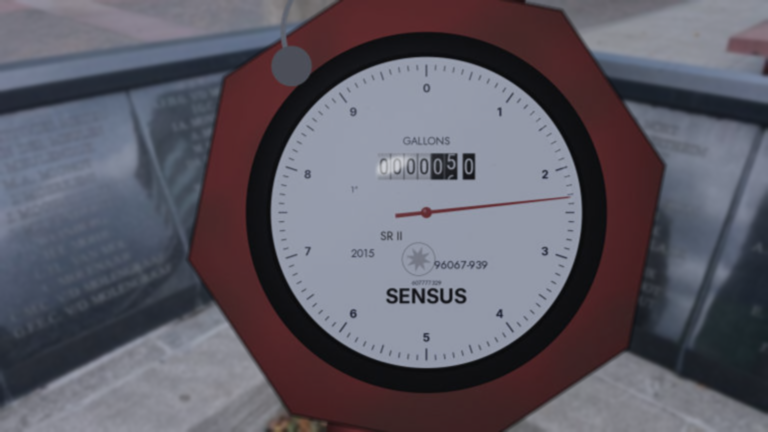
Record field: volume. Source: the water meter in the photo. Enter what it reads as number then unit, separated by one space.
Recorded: 52.3 gal
